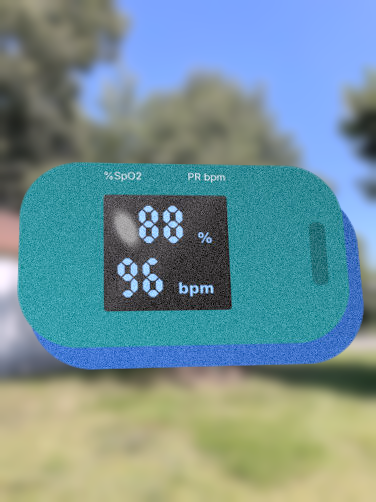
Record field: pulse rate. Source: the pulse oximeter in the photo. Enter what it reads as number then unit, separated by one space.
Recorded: 96 bpm
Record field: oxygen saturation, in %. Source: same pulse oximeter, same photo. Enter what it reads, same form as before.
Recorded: 88 %
